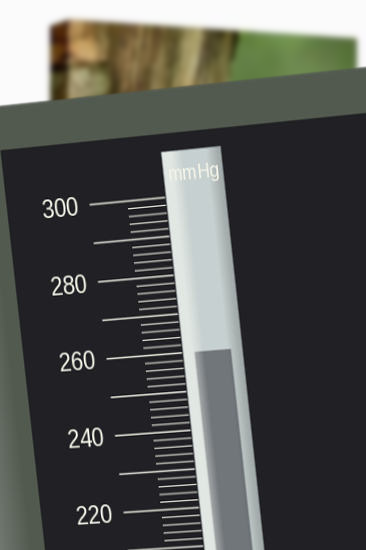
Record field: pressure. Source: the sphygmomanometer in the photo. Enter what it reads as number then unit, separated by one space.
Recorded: 260 mmHg
